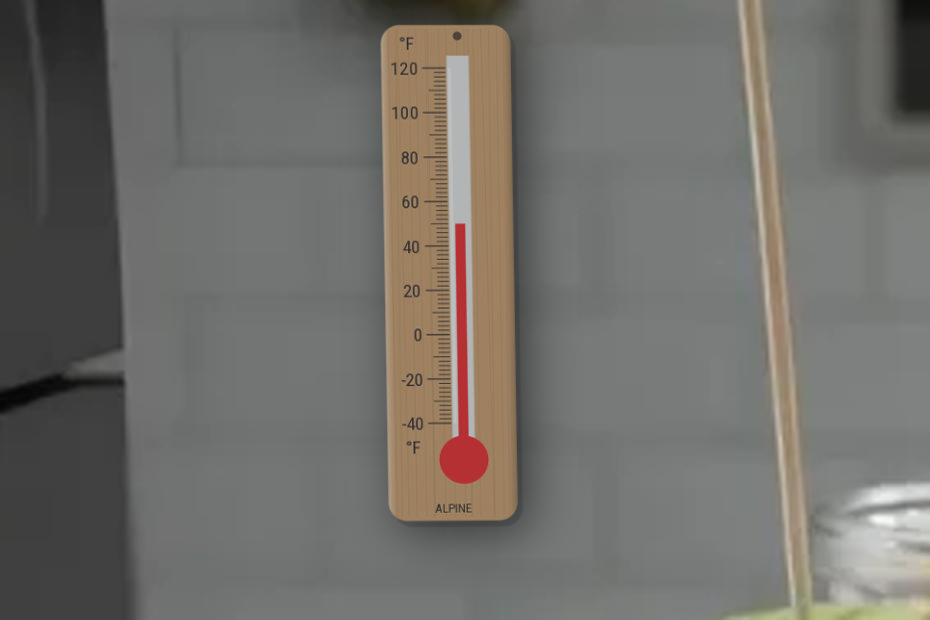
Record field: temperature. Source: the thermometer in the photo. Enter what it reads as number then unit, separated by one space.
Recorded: 50 °F
